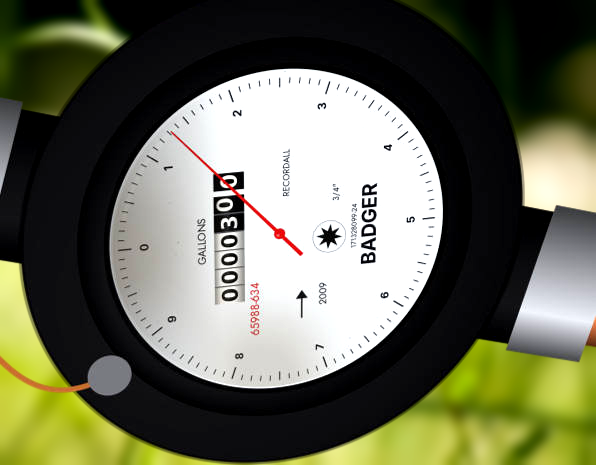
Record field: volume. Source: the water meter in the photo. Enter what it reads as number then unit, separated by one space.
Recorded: 301.3 gal
